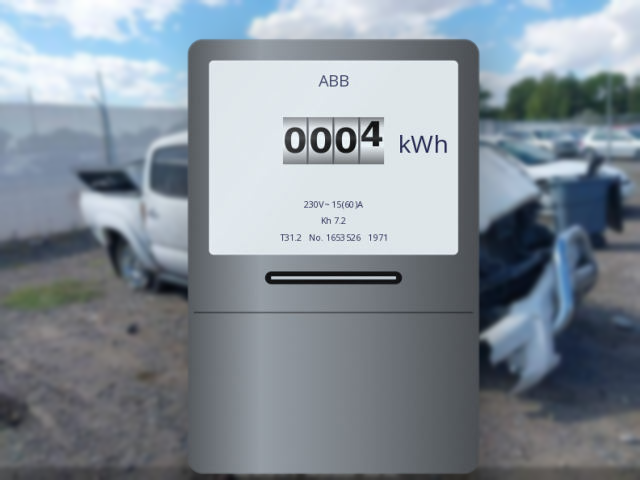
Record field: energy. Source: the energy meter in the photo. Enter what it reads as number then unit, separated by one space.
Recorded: 4 kWh
